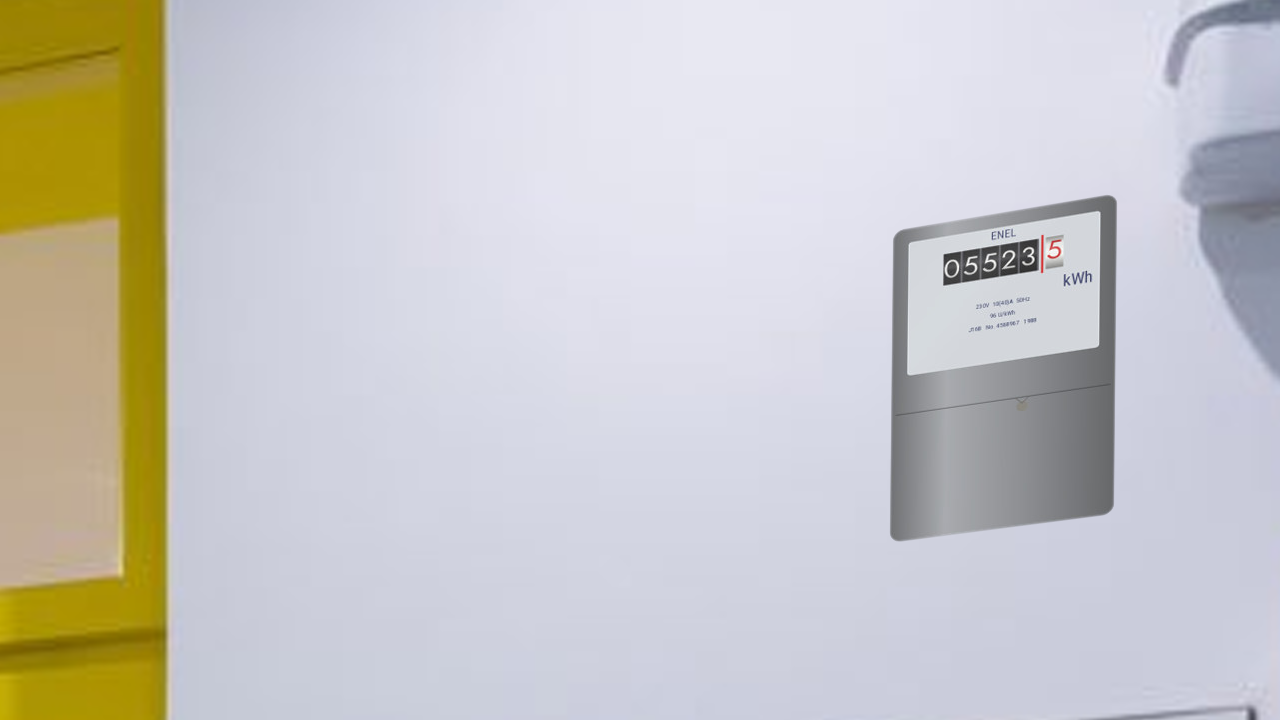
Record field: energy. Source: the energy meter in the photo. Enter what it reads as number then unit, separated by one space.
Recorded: 5523.5 kWh
